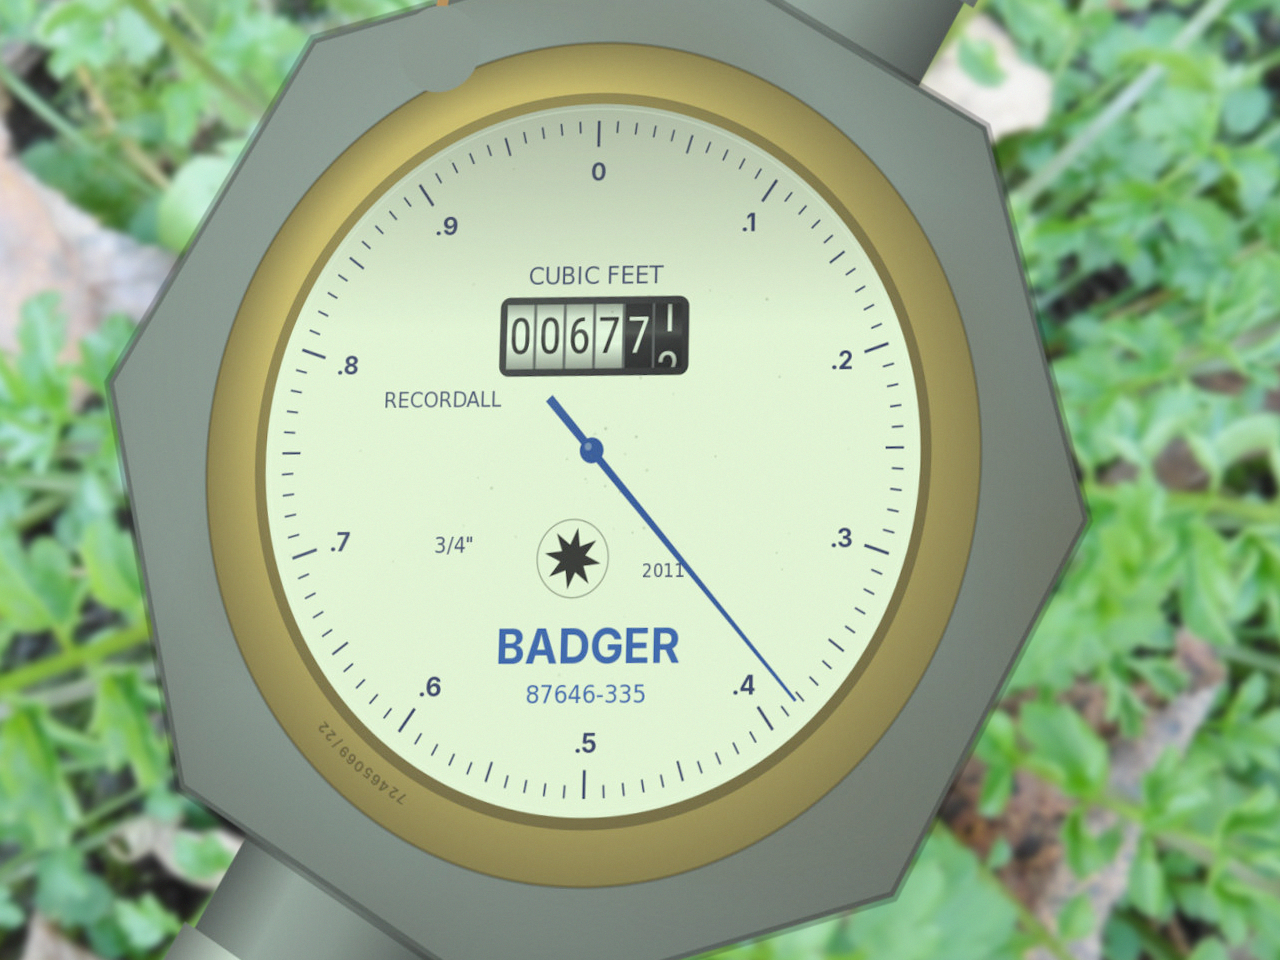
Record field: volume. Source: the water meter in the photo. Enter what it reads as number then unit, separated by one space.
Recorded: 6771.38 ft³
